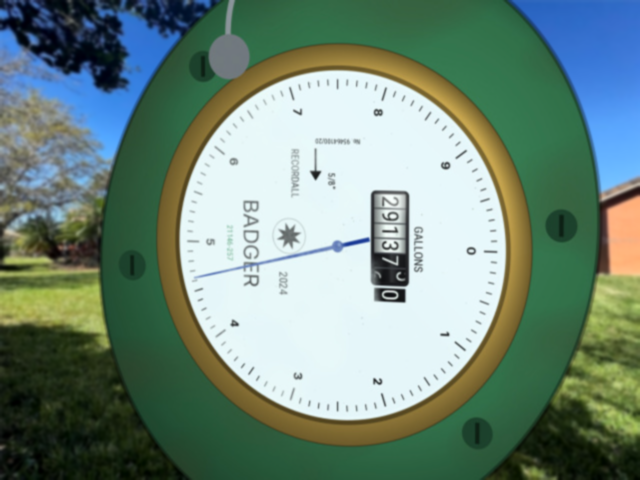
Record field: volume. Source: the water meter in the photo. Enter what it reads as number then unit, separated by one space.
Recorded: 2913754.6 gal
